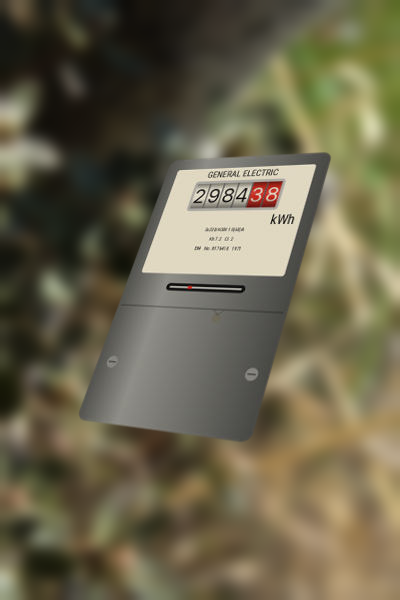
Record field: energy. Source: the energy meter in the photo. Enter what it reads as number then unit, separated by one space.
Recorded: 2984.38 kWh
